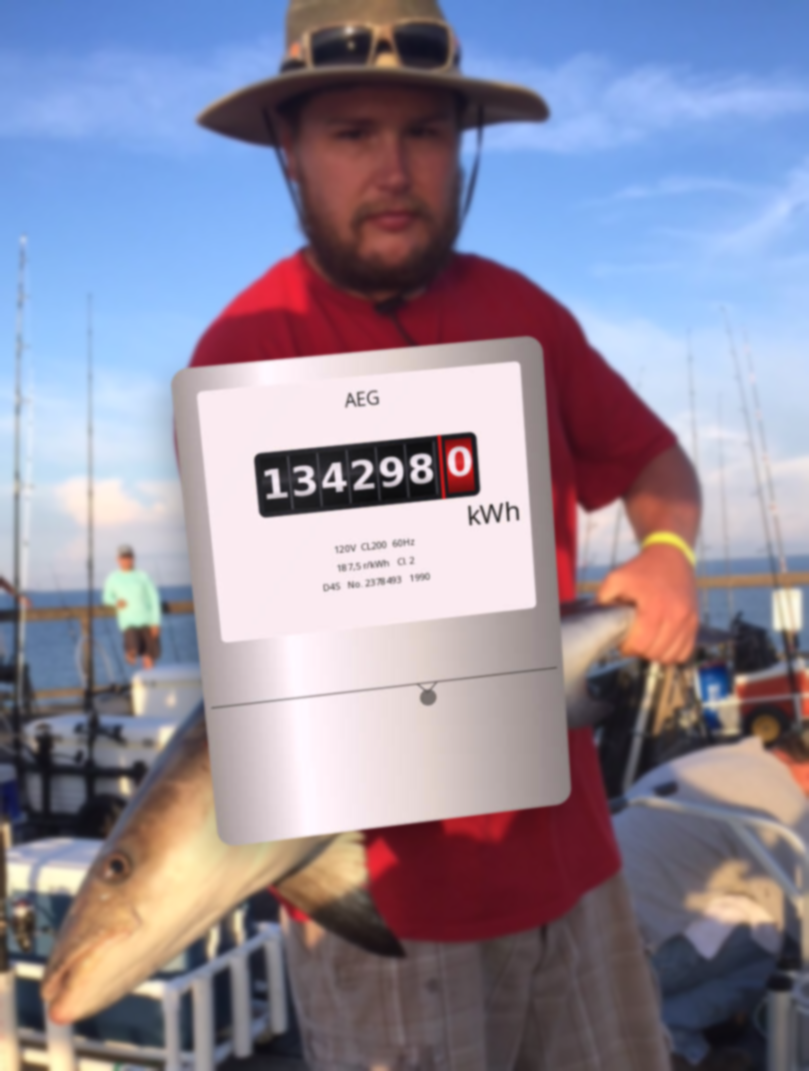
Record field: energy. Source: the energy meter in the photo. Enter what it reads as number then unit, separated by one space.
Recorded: 134298.0 kWh
